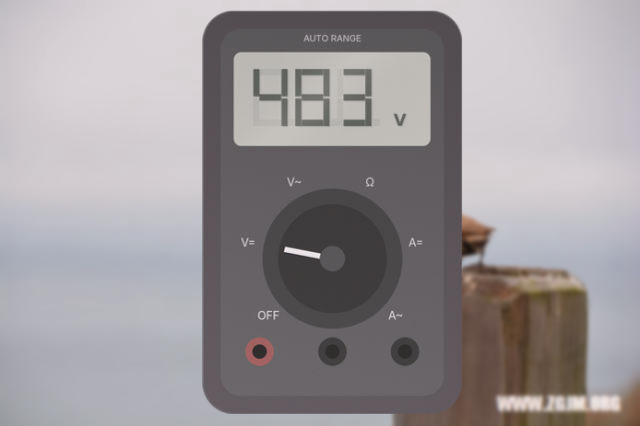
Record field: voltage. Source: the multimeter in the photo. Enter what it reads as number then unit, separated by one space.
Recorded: 483 V
